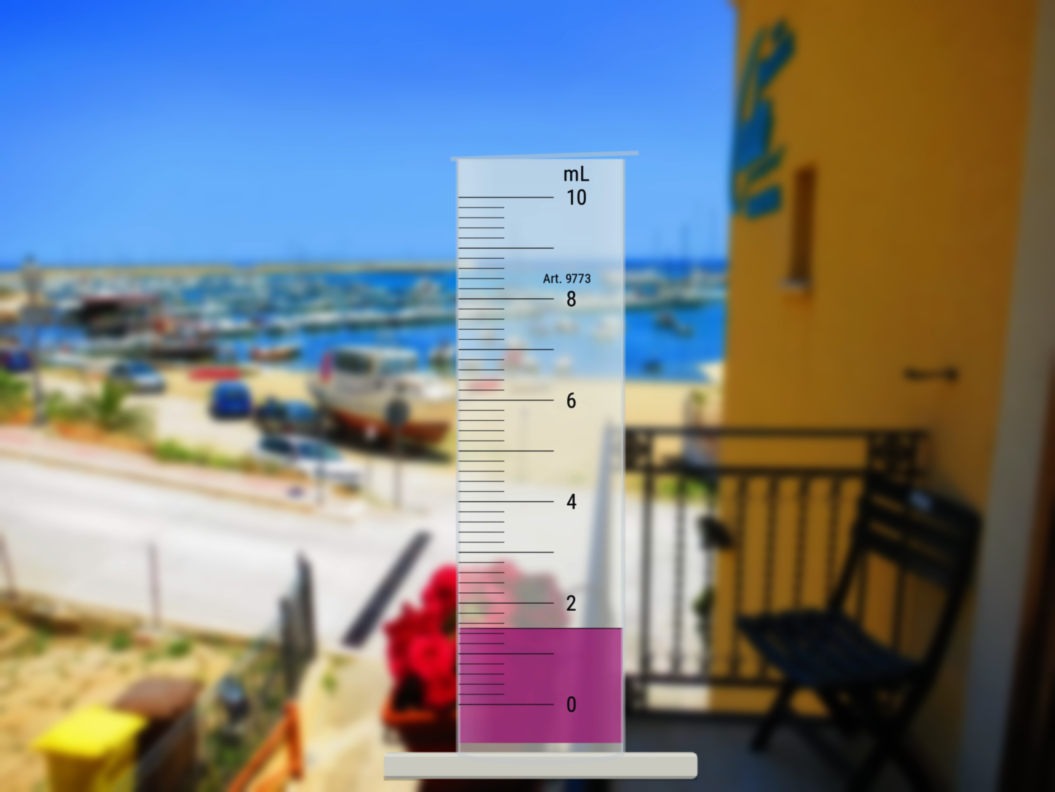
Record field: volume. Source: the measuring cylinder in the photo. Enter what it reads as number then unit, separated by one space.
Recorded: 1.5 mL
